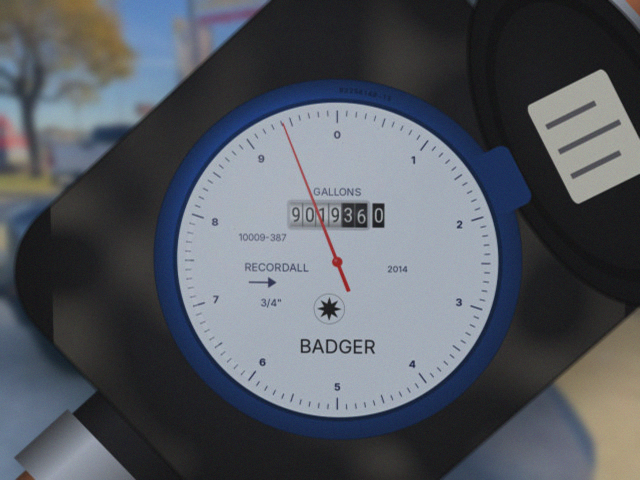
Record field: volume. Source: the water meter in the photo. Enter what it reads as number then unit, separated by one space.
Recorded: 9019359.4 gal
